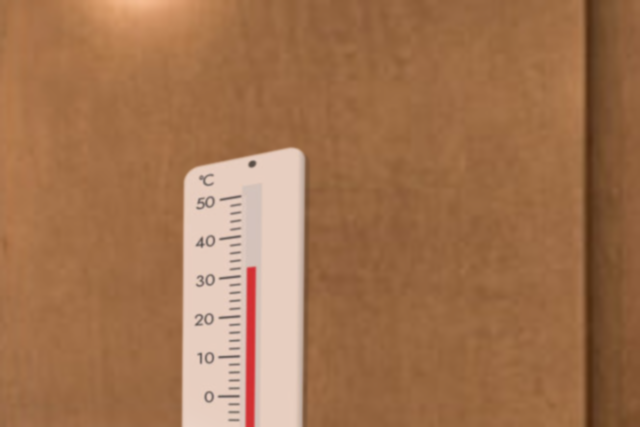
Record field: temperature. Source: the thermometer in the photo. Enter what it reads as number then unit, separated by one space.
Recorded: 32 °C
